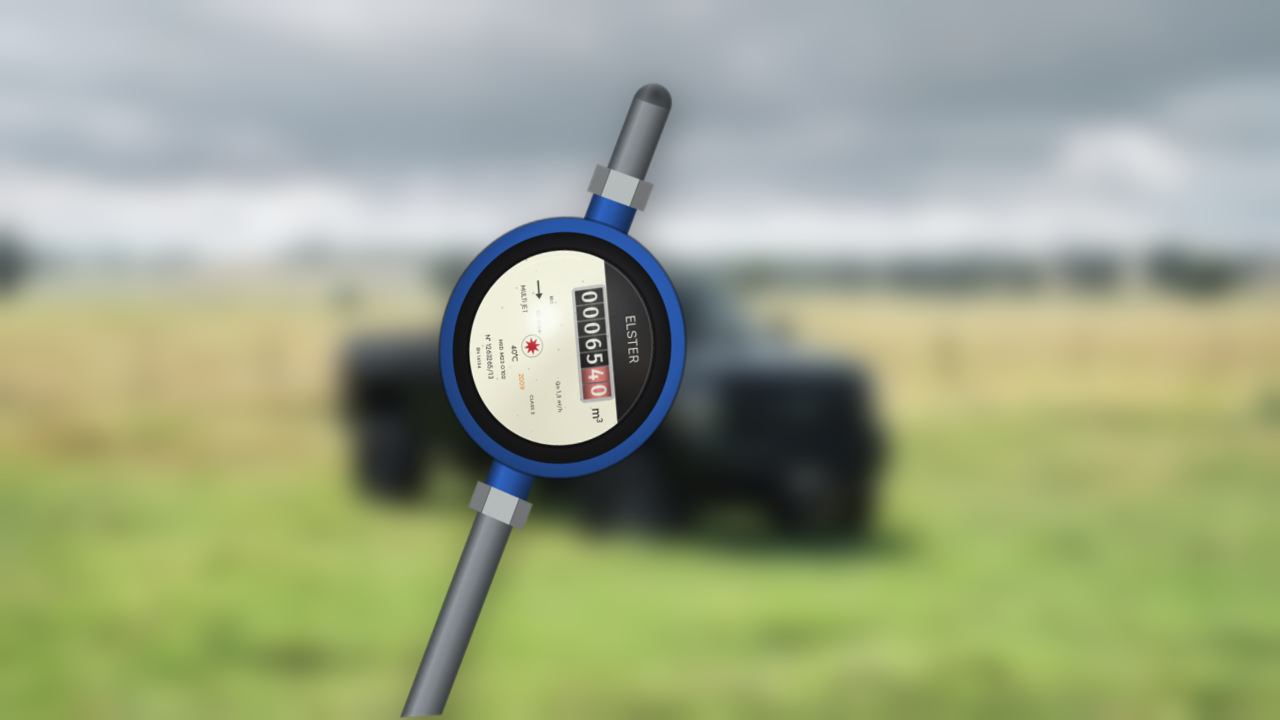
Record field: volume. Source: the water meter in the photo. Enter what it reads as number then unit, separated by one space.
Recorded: 65.40 m³
